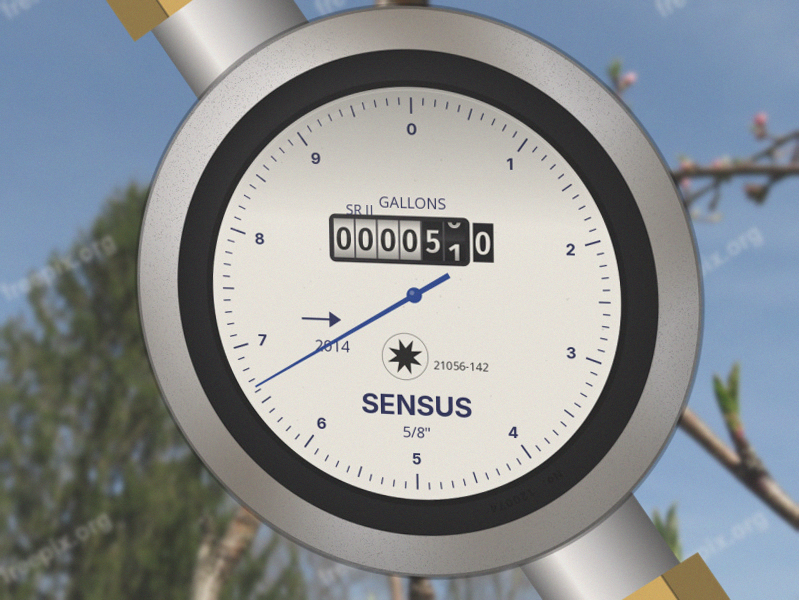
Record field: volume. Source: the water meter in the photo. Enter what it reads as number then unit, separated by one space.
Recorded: 506.6 gal
